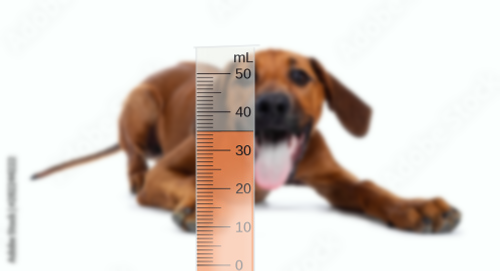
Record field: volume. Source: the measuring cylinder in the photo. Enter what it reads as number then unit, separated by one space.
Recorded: 35 mL
